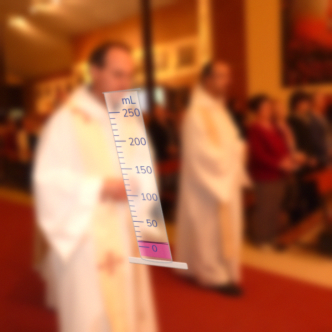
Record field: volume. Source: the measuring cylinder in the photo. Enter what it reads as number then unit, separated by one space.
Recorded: 10 mL
